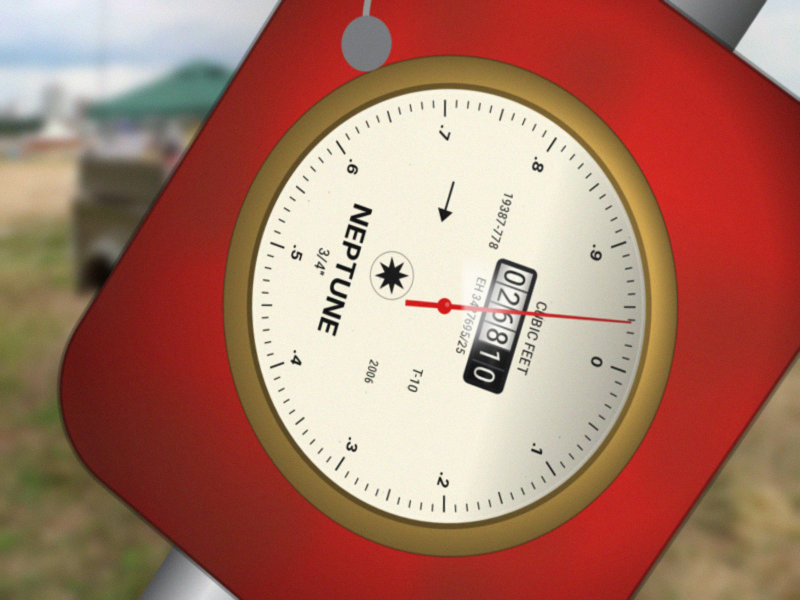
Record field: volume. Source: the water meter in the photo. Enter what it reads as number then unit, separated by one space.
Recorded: 26809.96 ft³
